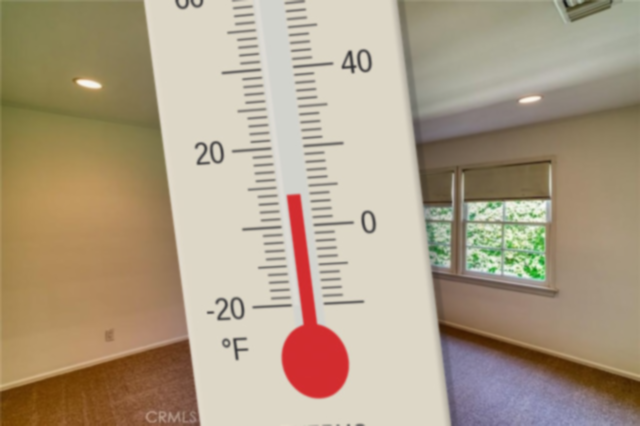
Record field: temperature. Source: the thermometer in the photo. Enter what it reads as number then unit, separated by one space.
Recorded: 8 °F
